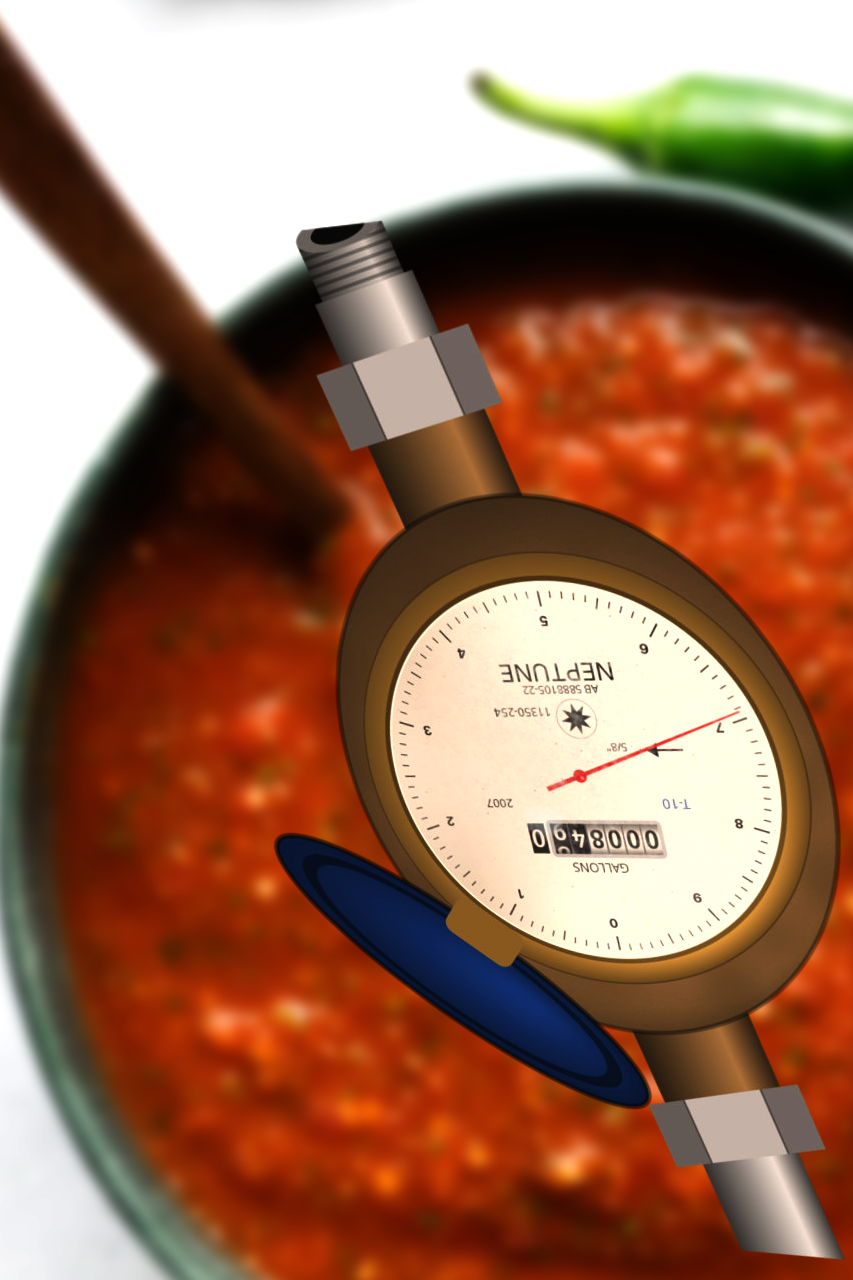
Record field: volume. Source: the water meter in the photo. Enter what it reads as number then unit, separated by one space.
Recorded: 8486.9 gal
